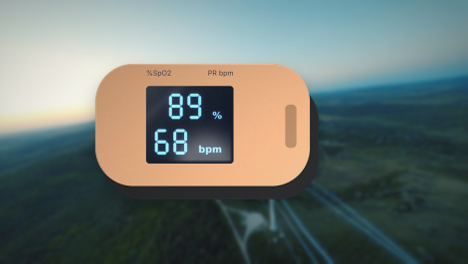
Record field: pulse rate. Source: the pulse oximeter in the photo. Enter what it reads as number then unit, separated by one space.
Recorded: 68 bpm
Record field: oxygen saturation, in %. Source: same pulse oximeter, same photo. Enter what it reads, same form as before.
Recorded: 89 %
